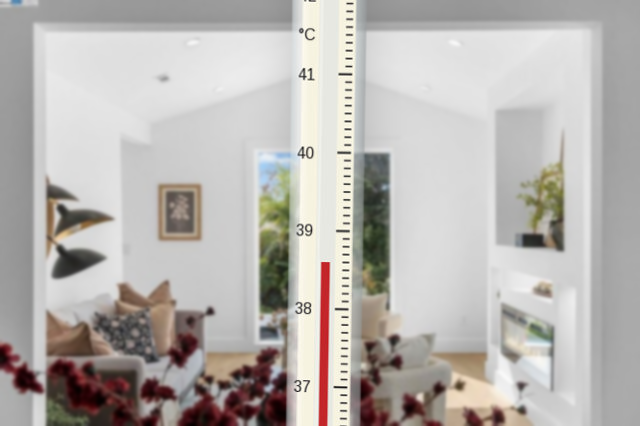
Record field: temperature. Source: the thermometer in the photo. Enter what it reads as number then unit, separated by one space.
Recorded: 38.6 °C
